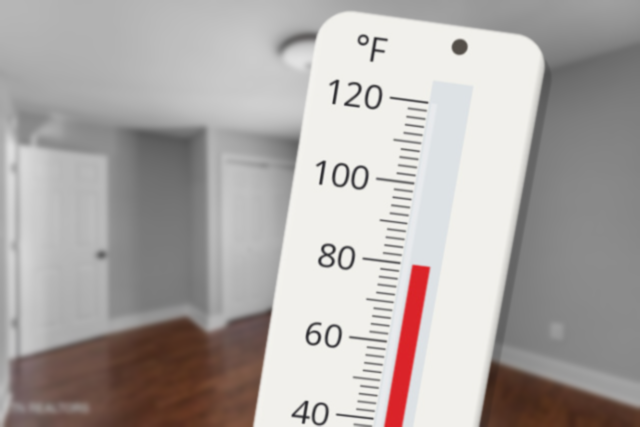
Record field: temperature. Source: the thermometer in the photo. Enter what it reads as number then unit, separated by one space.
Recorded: 80 °F
